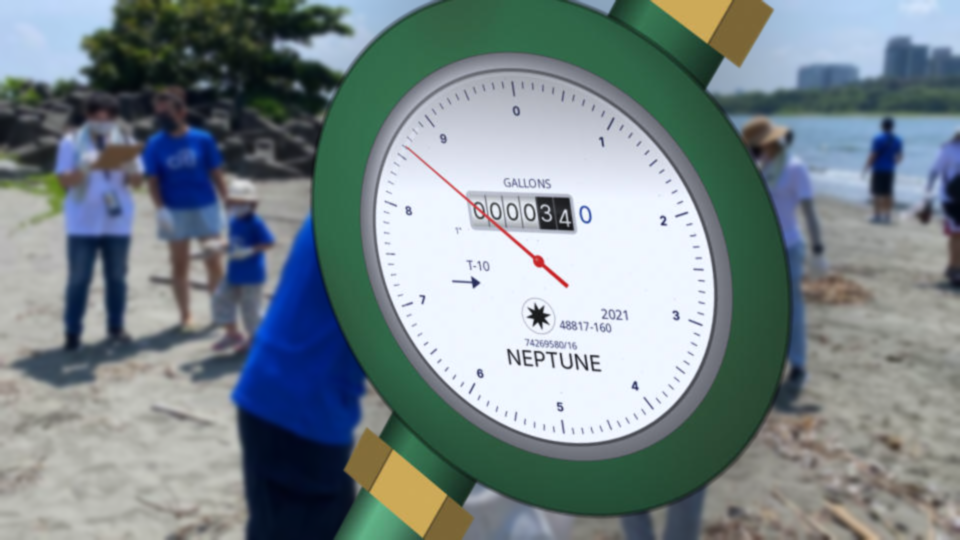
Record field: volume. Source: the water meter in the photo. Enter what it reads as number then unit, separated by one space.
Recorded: 338.6 gal
